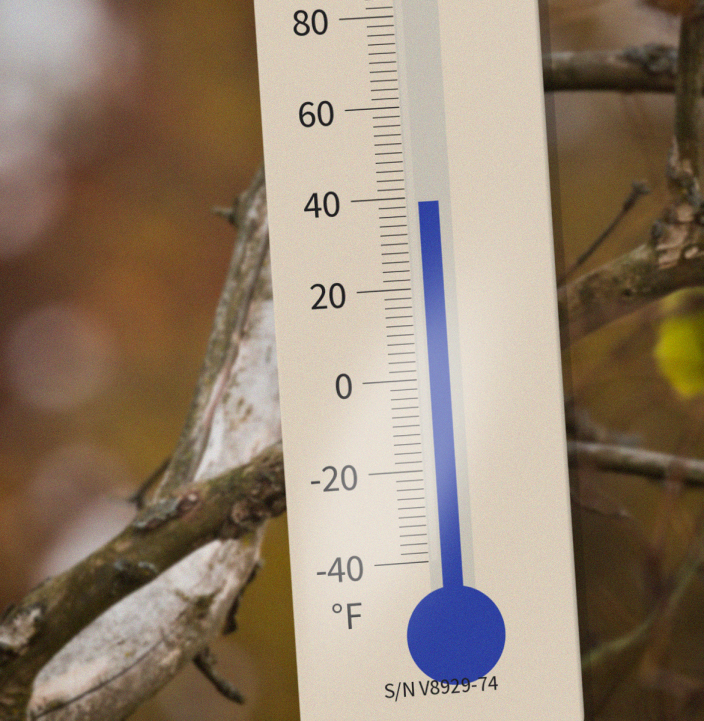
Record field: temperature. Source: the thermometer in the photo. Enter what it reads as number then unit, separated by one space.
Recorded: 39 °F
